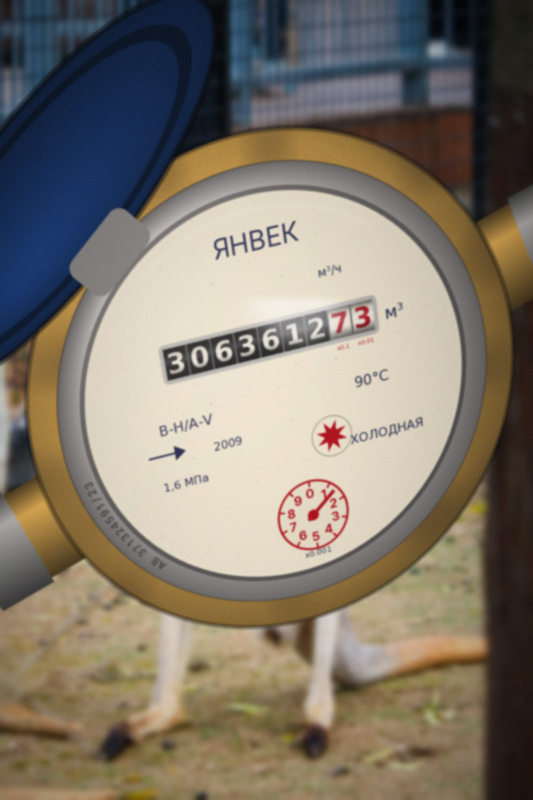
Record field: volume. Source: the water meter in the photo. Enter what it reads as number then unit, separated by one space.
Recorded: 3063612.731 m³
